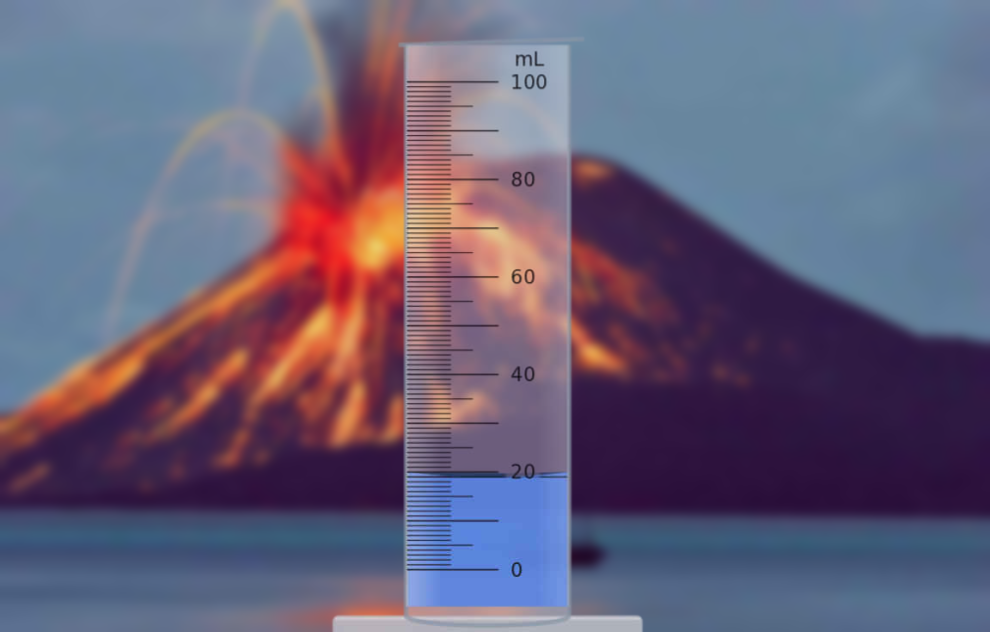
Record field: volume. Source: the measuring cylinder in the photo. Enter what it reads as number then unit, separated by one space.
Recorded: 19 mL
